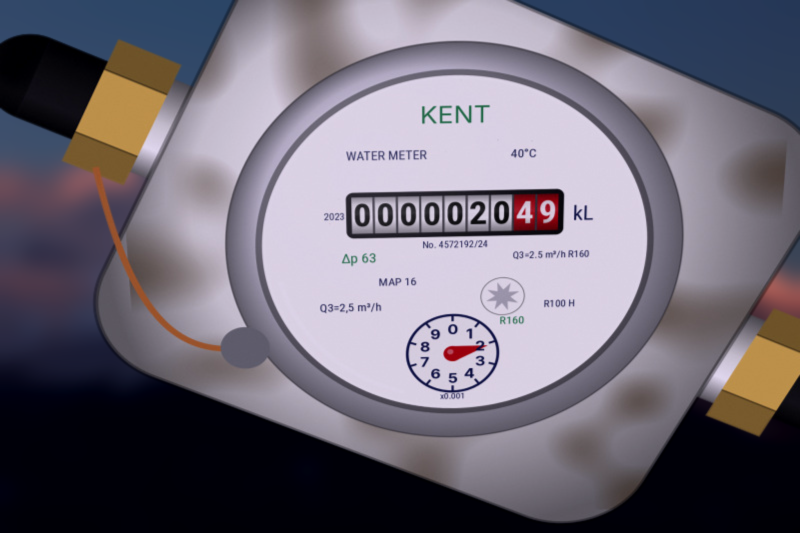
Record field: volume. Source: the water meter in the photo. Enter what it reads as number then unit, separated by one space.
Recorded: 20.492 kL
